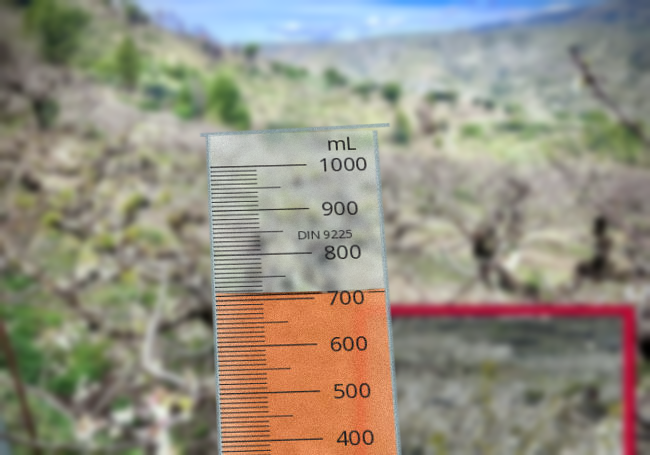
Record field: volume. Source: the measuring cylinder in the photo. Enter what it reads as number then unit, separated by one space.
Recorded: 710 mL
